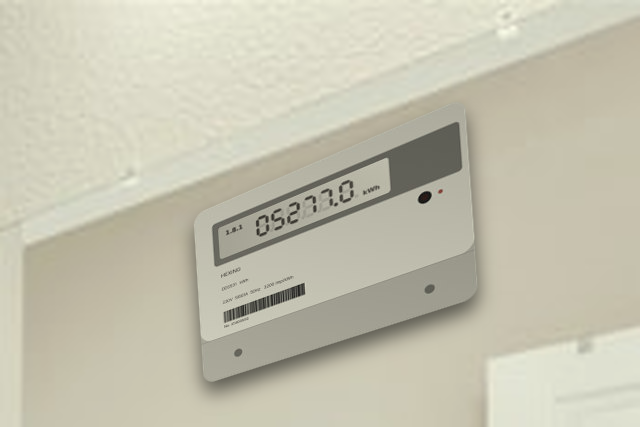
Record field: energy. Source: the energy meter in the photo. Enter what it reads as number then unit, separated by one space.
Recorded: 5277.0 kWh
